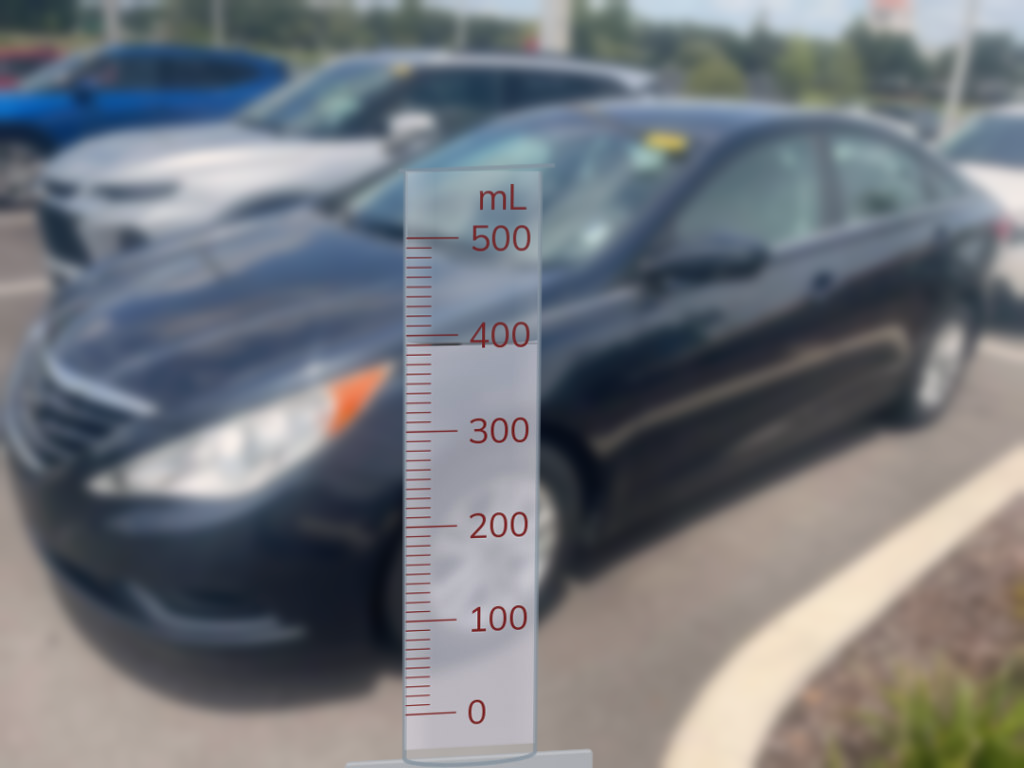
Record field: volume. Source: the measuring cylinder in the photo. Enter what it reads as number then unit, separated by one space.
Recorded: 390 mL
